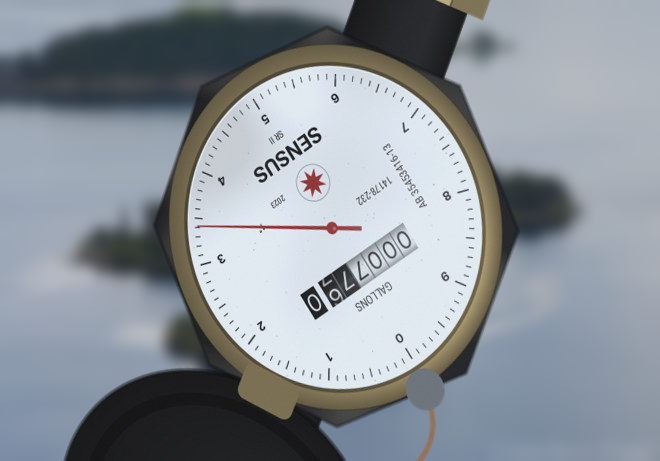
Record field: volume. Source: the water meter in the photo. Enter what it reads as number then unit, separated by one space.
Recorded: 7763.4 gal
